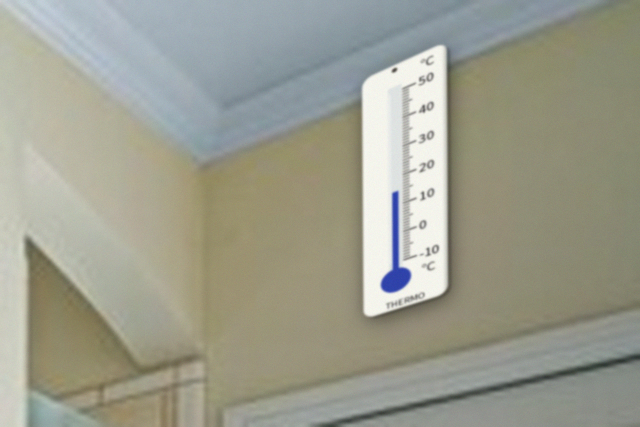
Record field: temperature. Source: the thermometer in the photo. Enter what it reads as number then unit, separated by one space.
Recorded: 15 °C
